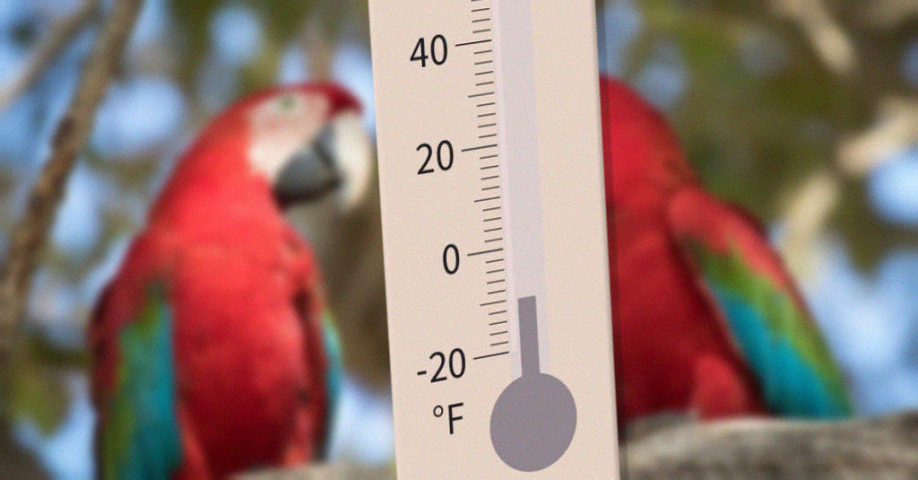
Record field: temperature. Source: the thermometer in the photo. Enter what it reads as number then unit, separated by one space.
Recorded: -10 °F
